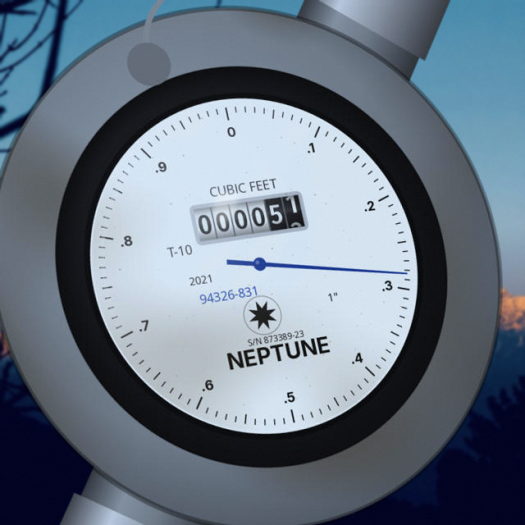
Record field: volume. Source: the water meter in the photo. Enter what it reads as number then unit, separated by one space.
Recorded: 51.28 ft³
